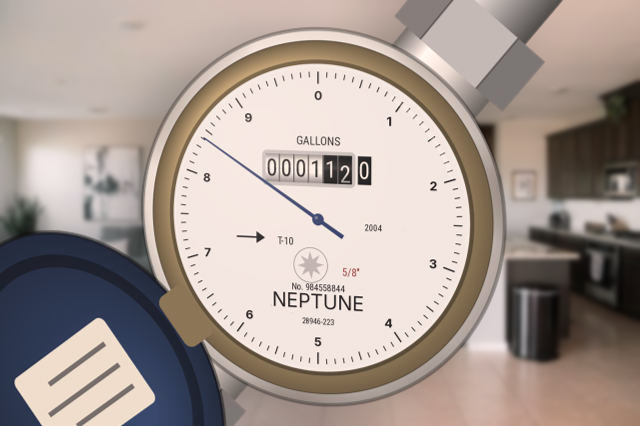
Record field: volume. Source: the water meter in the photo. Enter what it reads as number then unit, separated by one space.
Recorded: 1118.4 gal
